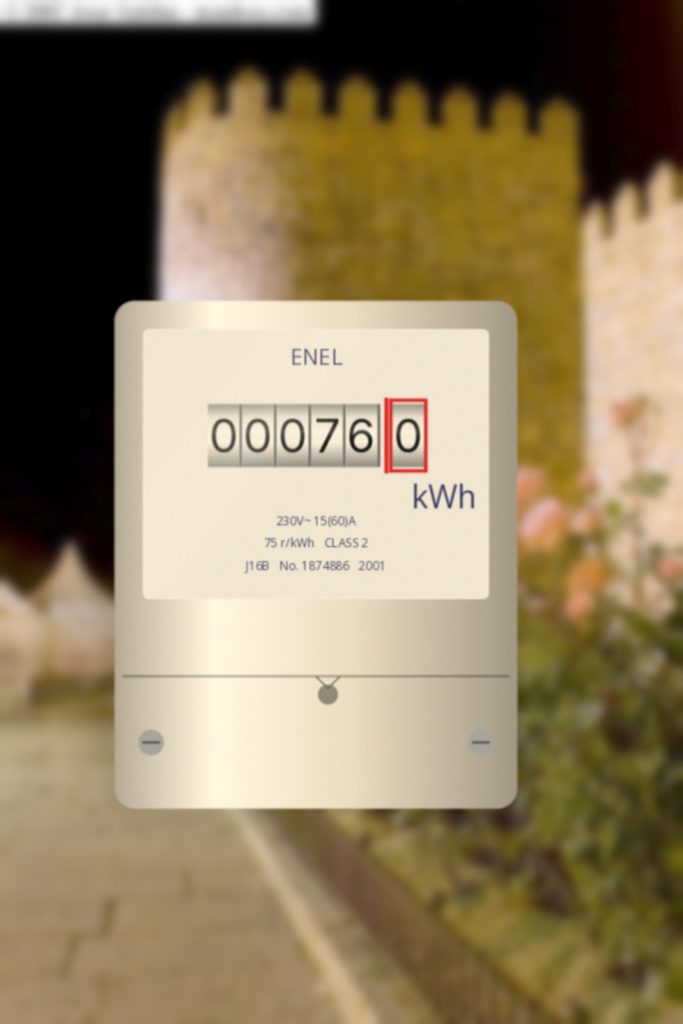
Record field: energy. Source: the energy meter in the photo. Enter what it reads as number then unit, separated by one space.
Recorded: 76.0 kWh
